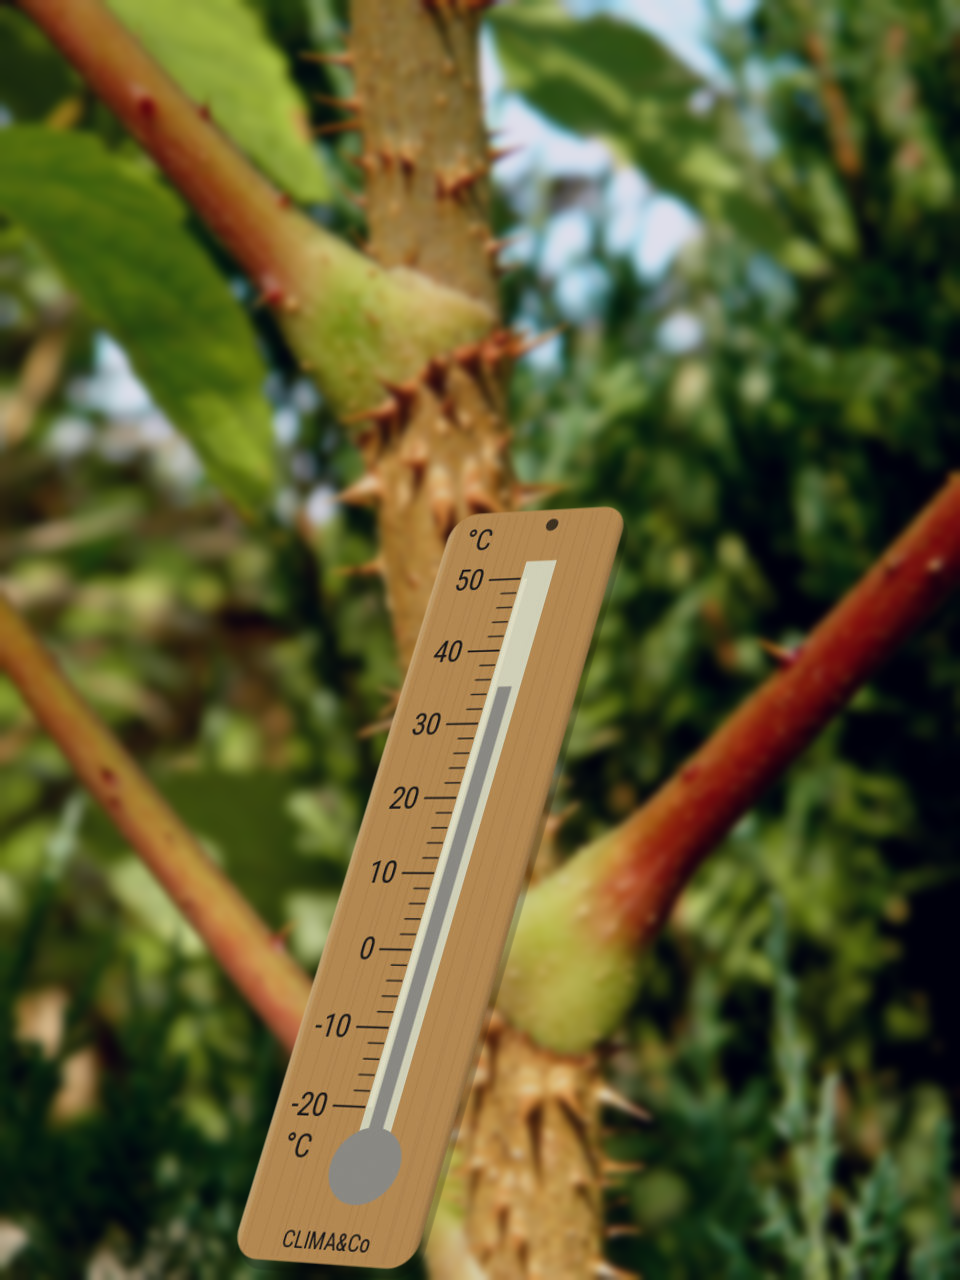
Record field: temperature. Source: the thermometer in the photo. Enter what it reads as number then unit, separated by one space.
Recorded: 35 °C
